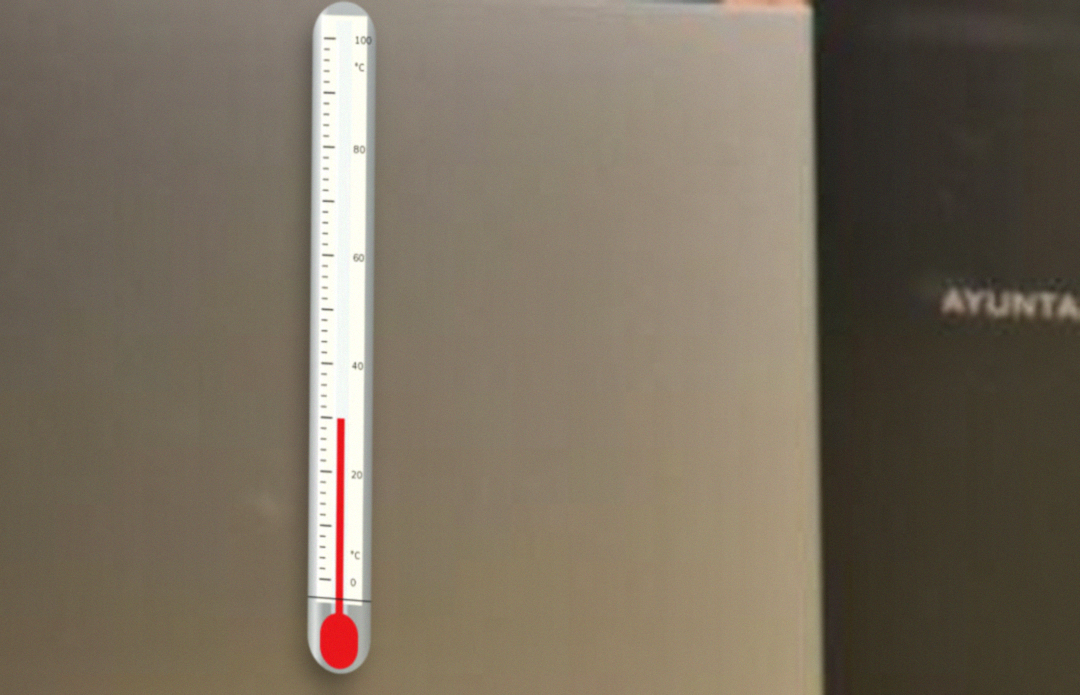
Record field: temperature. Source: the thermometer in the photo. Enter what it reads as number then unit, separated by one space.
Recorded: 30 °C
